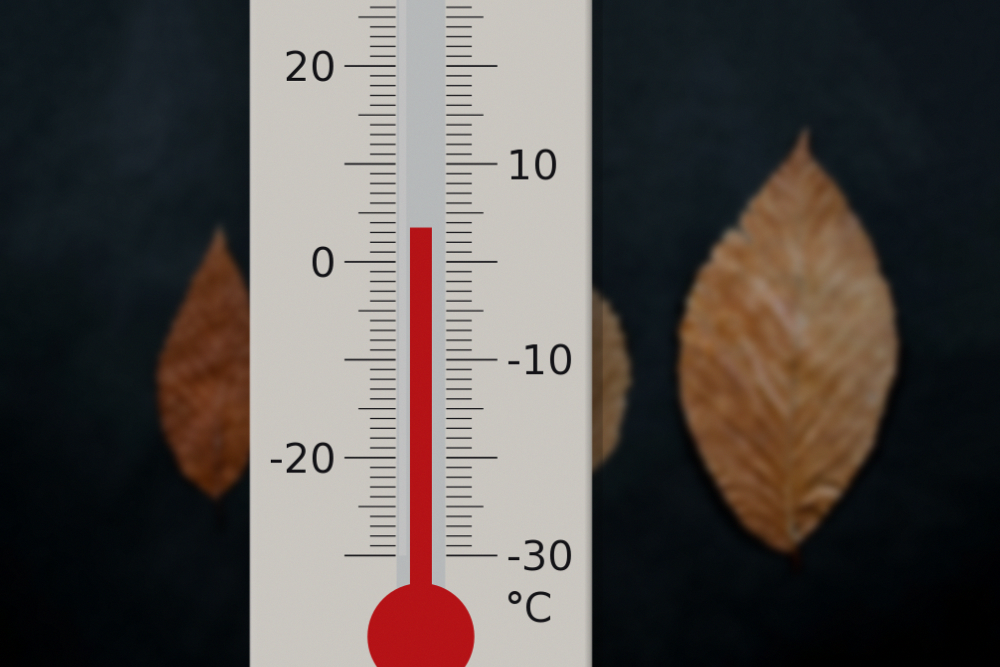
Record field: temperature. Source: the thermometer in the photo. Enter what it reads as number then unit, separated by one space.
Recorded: 3.5 °C
